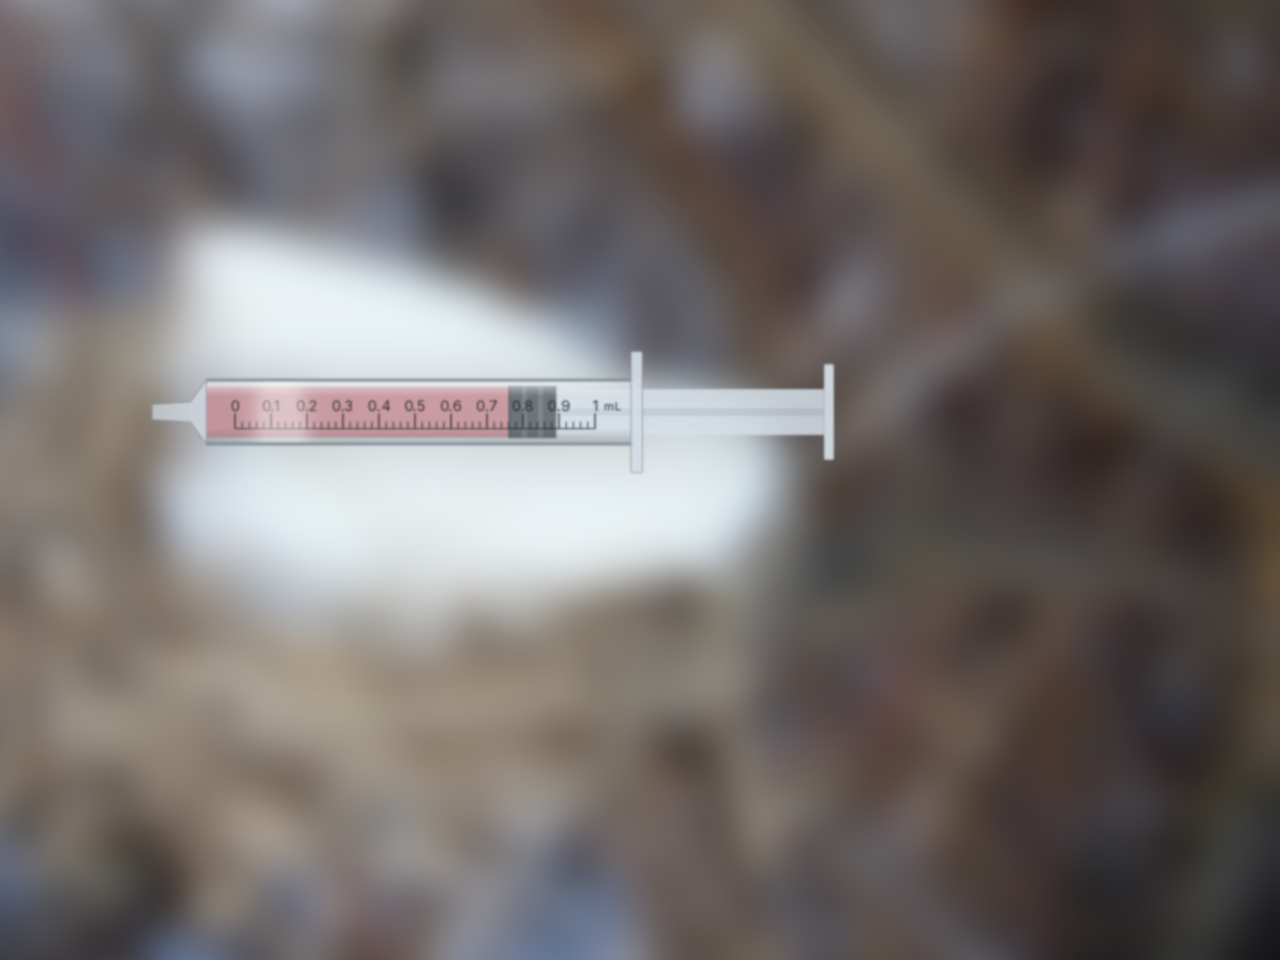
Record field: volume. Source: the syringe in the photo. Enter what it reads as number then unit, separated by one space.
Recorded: 0.76 mL
